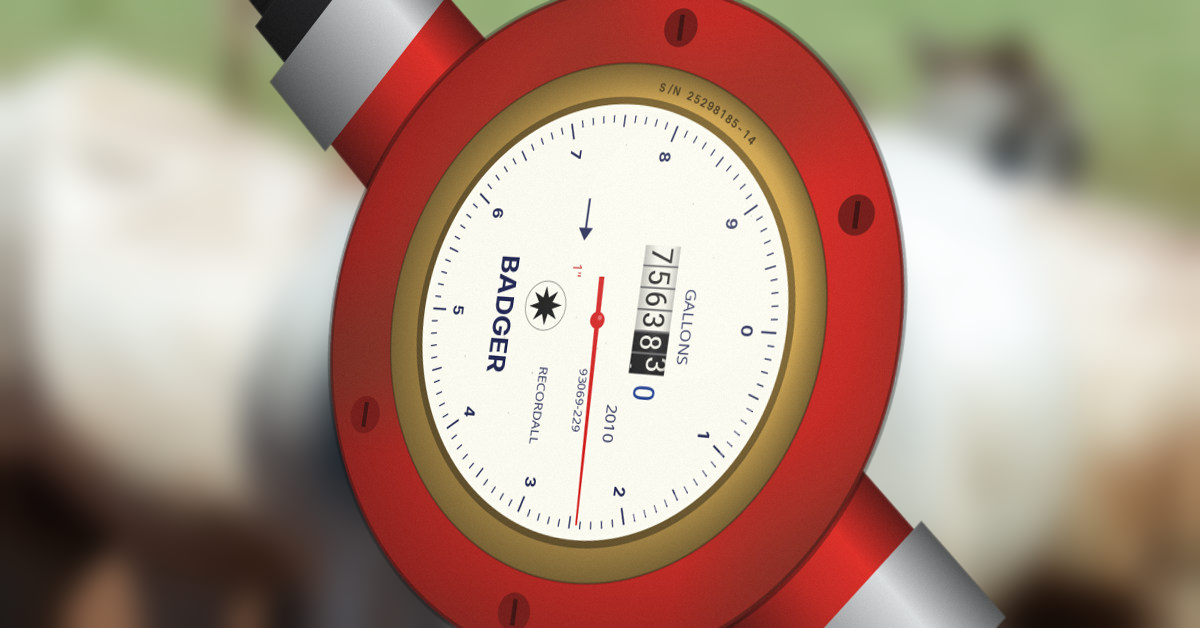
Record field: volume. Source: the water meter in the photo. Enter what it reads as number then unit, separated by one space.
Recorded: 7563832.4 gal
